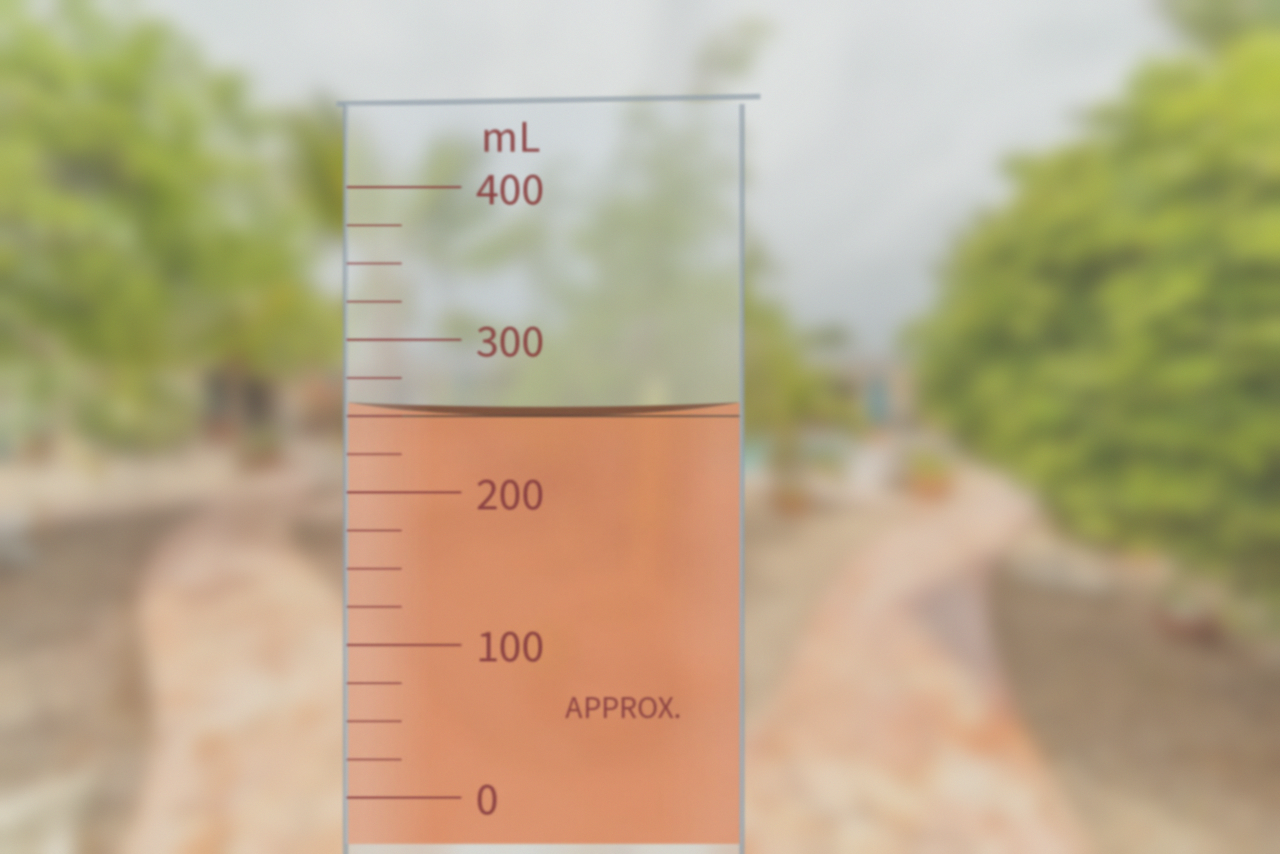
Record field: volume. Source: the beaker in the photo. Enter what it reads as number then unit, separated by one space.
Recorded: 250 mL
